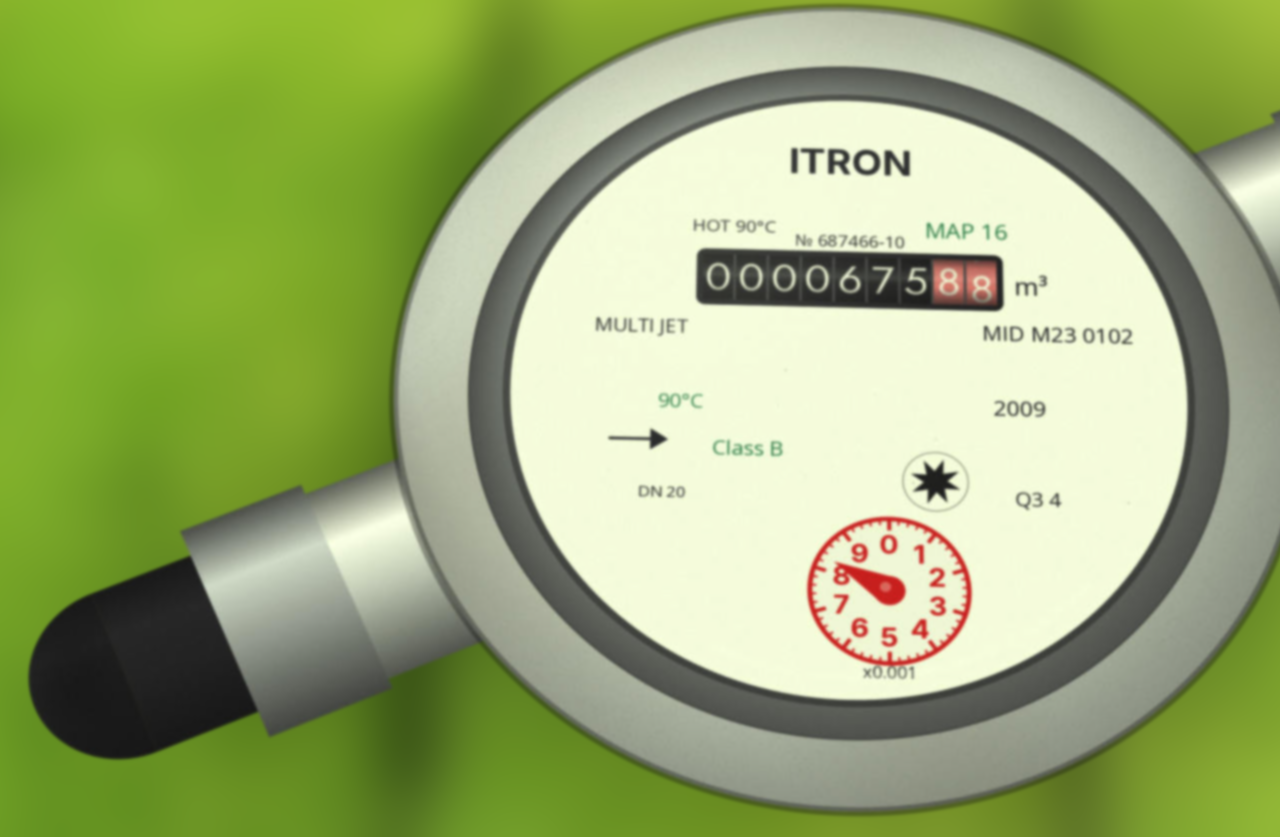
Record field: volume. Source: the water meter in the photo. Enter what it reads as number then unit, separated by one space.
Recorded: 675.878 m³
